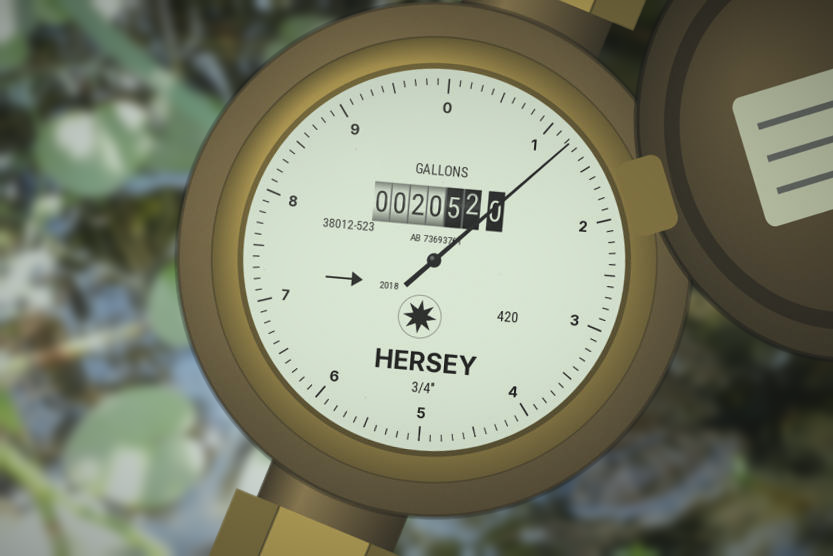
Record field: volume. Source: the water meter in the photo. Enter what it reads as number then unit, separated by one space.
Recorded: 20521.2 gal
